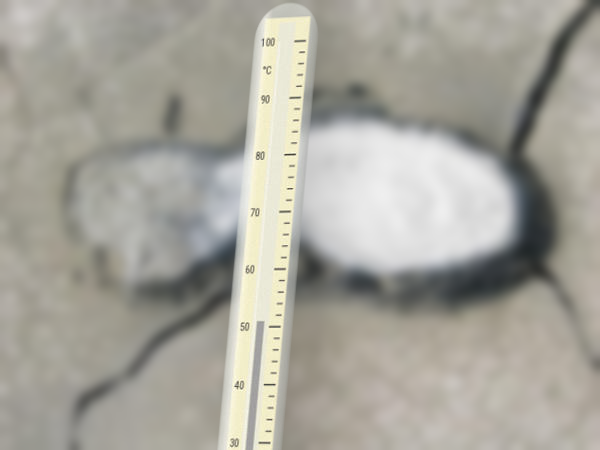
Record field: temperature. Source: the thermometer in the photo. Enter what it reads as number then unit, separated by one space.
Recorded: 51 °C
